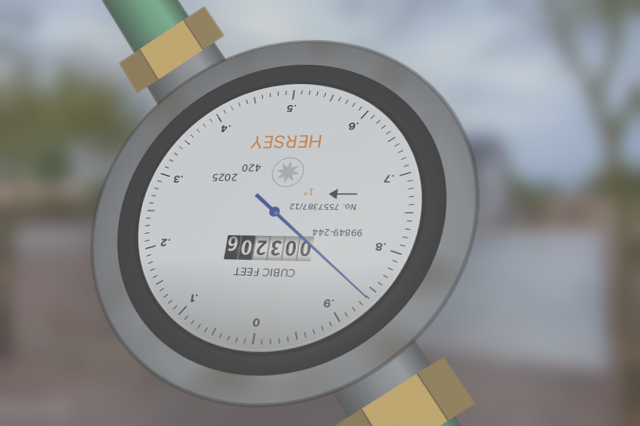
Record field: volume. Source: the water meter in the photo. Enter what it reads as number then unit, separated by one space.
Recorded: 3205.86 ft³
